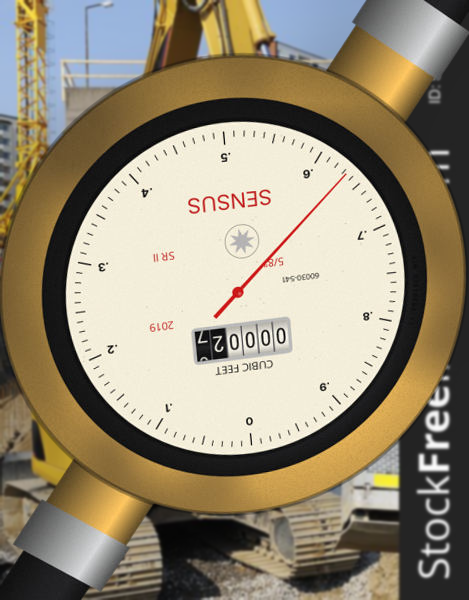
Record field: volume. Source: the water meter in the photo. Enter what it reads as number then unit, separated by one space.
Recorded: 26.63 ft³
